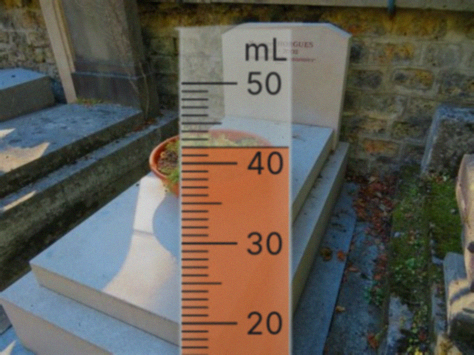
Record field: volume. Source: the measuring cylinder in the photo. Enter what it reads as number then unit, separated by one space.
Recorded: 42 mL
